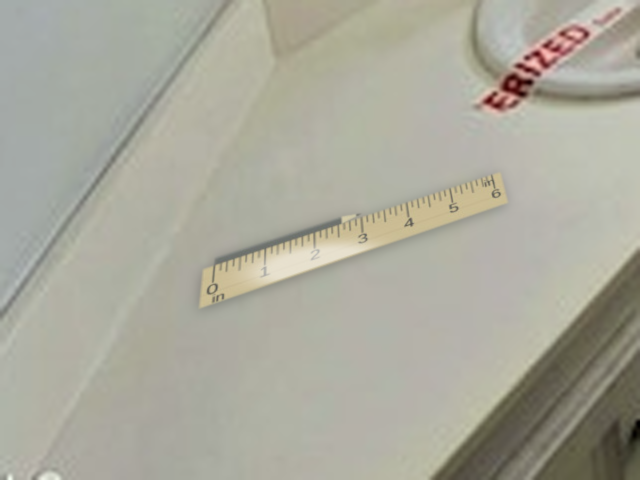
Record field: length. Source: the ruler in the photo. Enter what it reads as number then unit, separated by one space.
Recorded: 3 in
